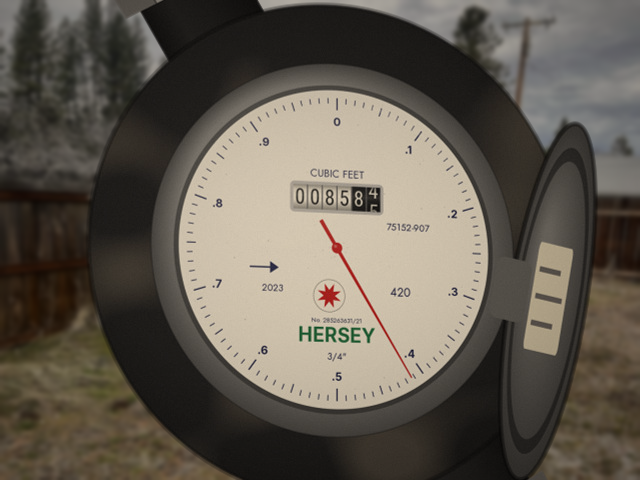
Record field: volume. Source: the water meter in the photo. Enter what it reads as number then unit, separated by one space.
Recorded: 8584.41 ft³
